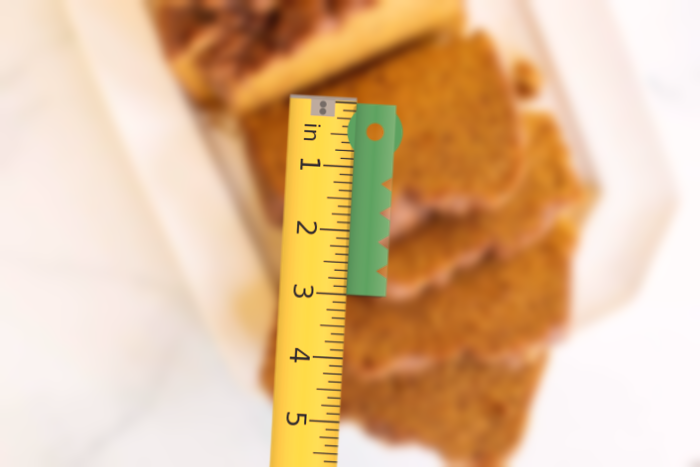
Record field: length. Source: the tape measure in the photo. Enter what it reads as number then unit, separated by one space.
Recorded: 3 in
